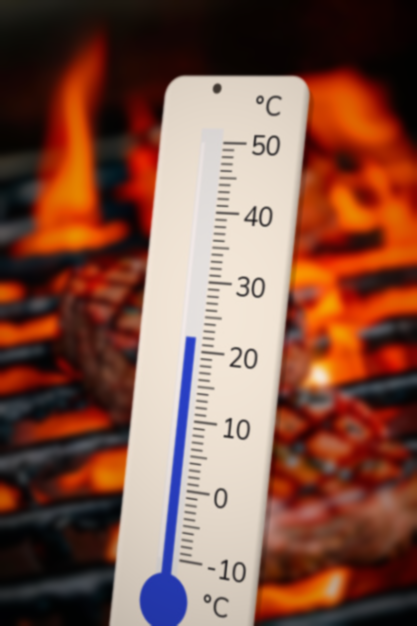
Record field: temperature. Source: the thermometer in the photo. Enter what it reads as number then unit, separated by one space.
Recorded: 22 °C
